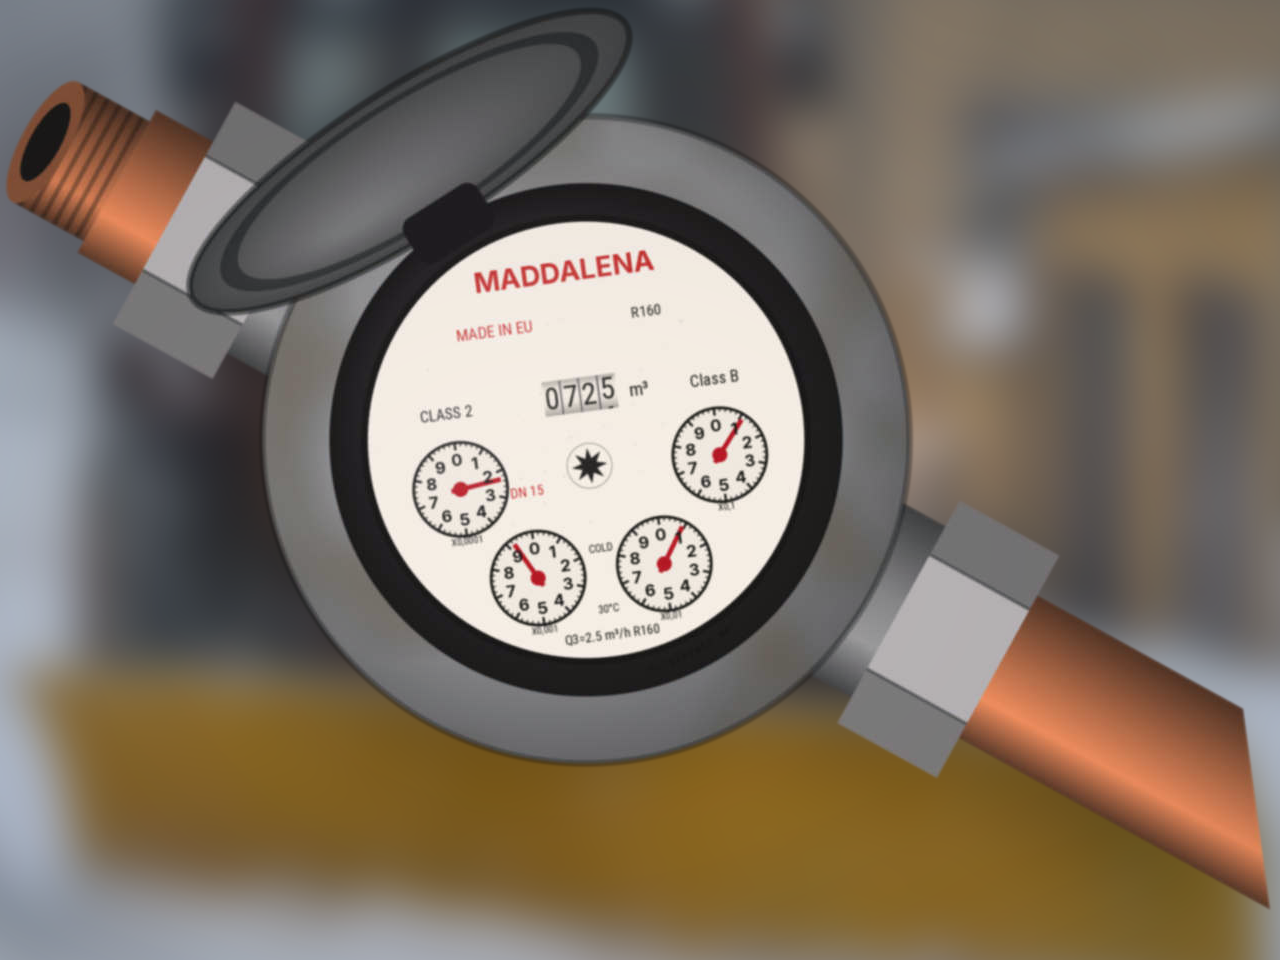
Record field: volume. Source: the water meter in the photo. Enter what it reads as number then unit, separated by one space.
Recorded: 725.1092 m³
